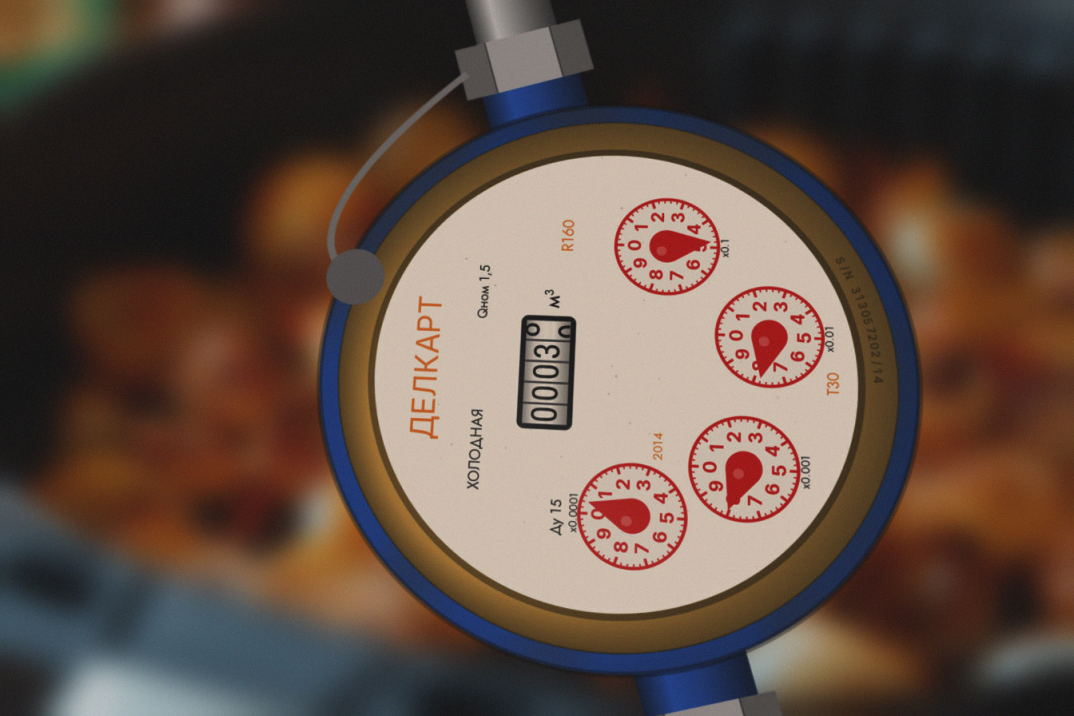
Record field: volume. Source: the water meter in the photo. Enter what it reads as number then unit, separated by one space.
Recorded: 38.4780 m³
